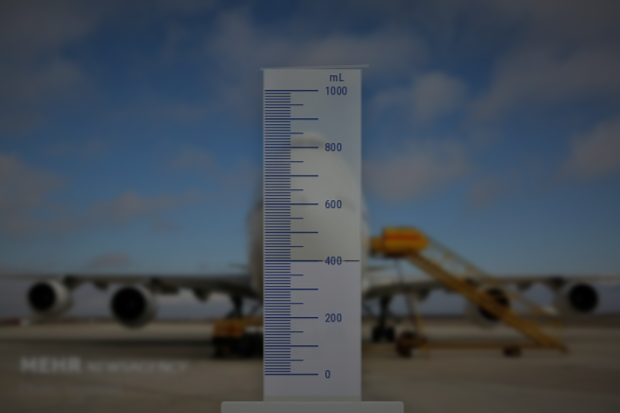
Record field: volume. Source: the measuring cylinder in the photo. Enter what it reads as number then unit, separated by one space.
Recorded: 400 mL
